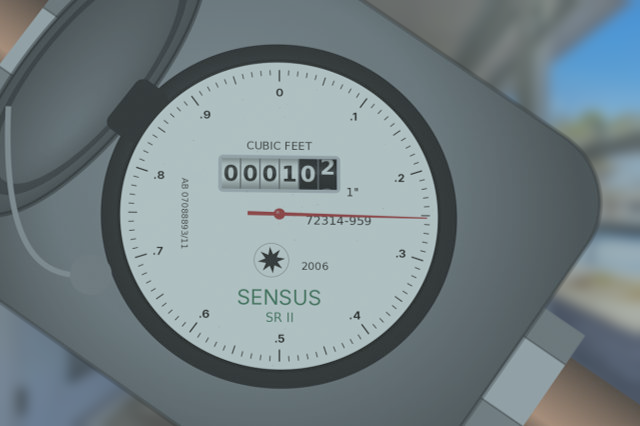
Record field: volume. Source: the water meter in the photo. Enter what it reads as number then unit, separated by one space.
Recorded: 102.25 ft³
